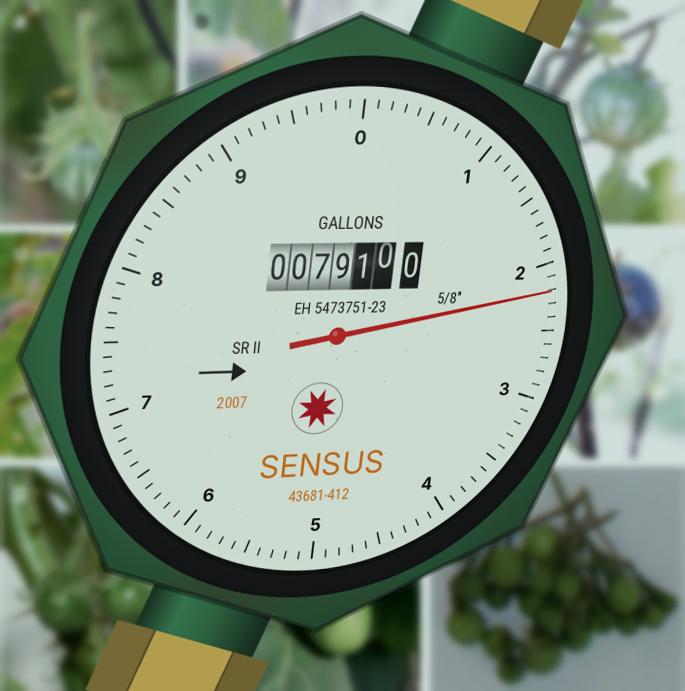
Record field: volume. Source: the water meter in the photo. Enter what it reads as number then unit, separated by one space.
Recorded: 79102.2 gal
